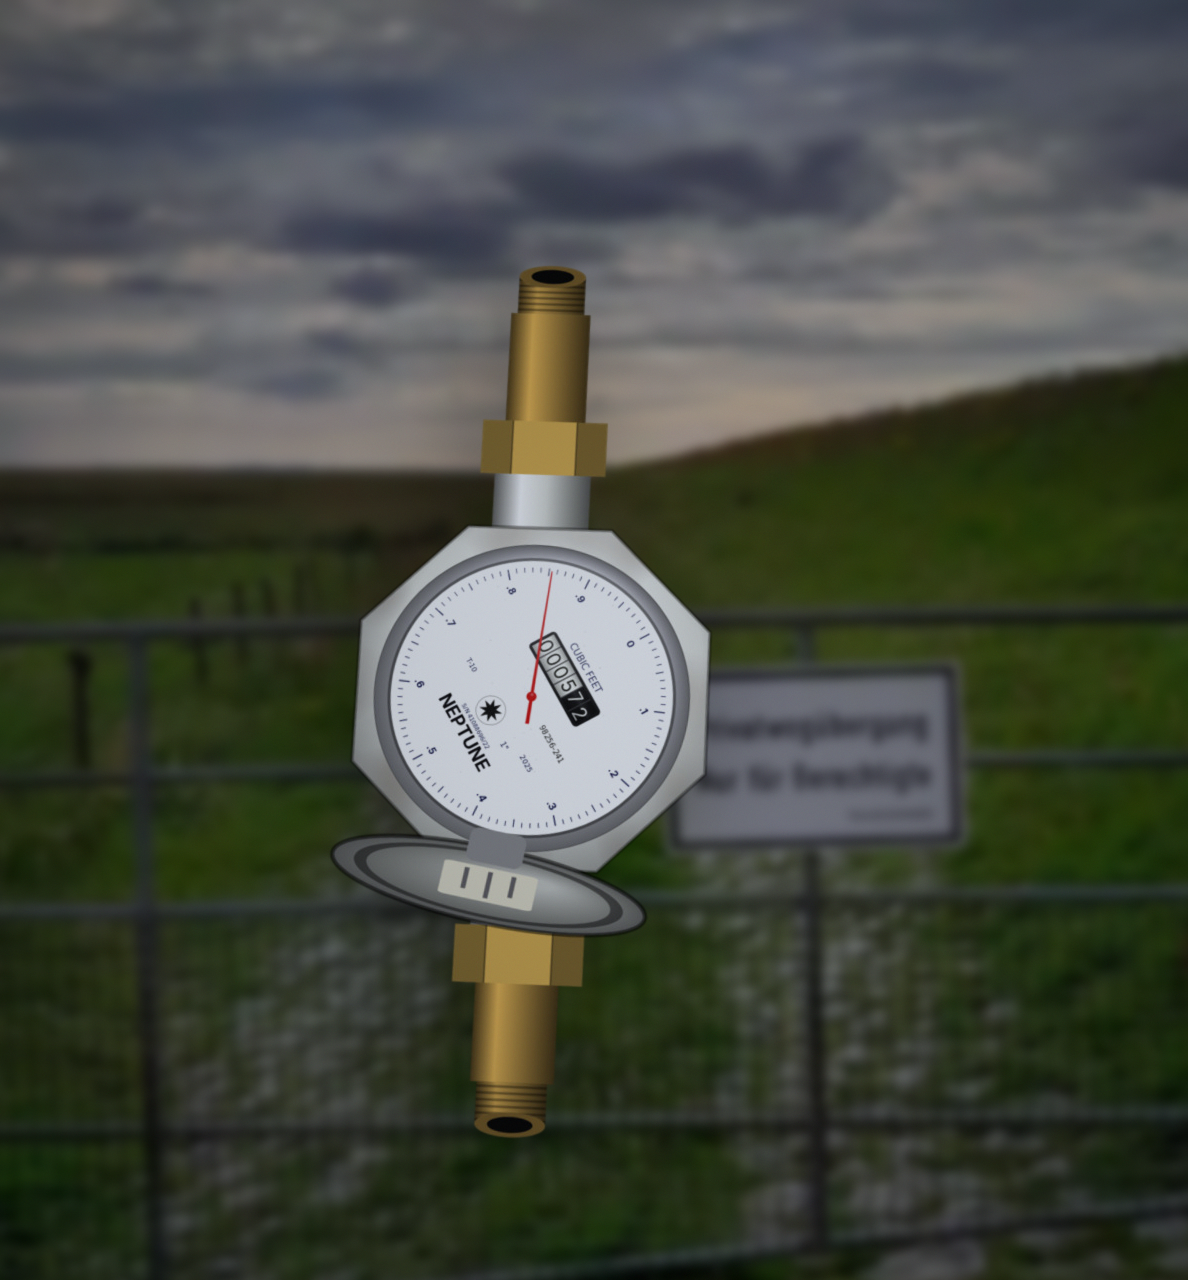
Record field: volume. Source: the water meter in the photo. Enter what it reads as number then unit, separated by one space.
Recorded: 571.85 ft³
